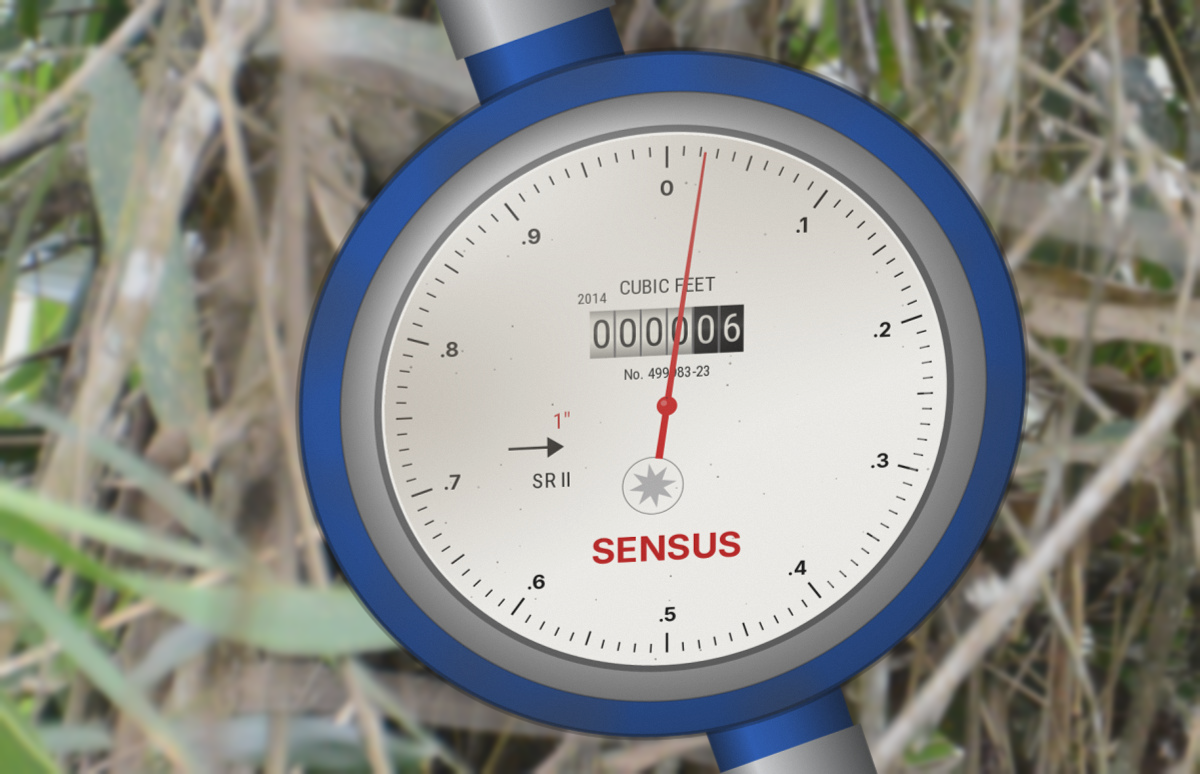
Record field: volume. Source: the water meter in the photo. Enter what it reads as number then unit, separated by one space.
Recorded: 6.02 ft³
